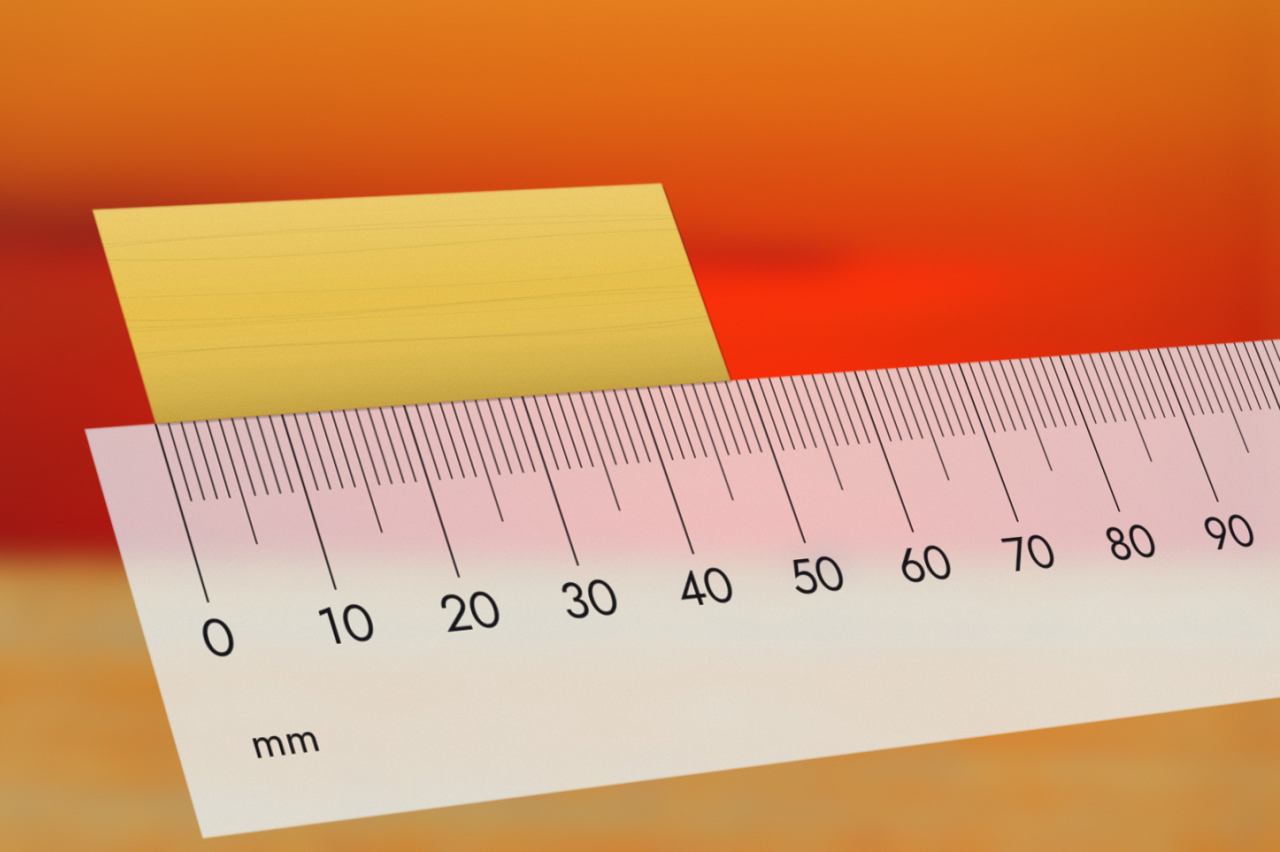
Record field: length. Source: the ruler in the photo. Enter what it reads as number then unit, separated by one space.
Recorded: 48.5 mm
